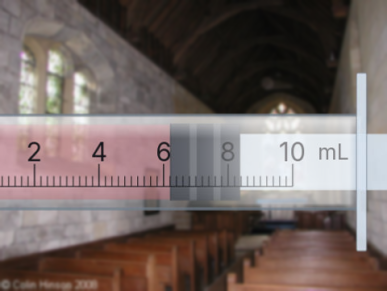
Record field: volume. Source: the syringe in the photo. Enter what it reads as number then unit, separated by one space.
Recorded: 6.2 mL
